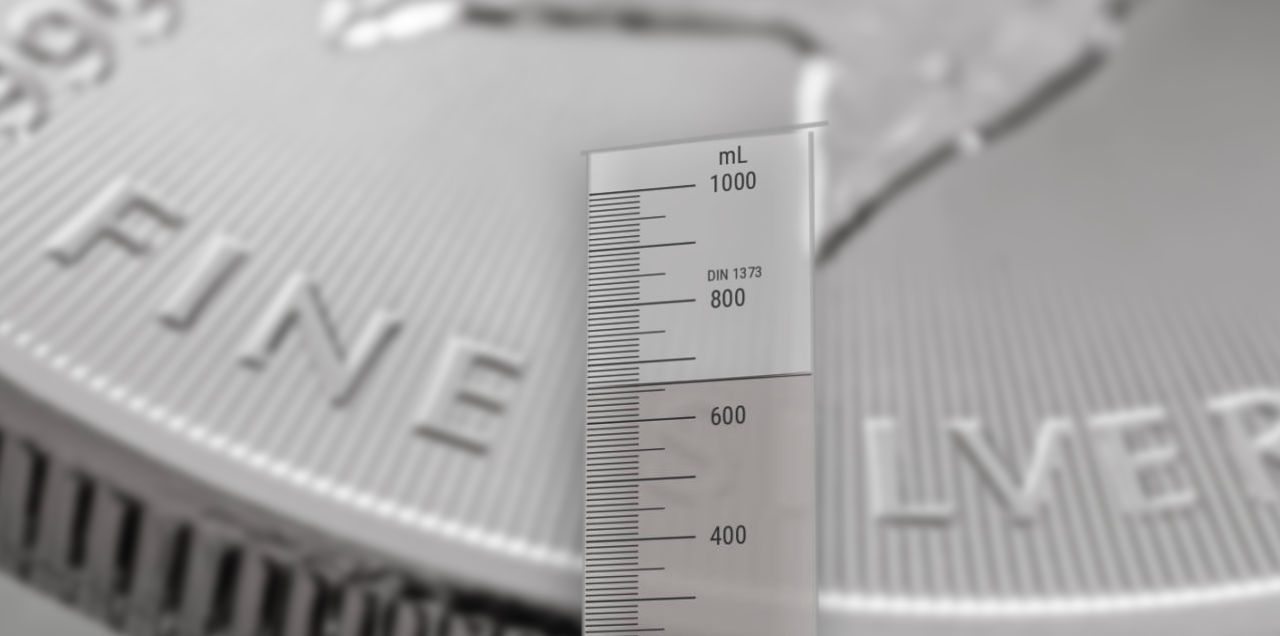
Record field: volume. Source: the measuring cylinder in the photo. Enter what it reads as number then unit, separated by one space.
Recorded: 660 mL
